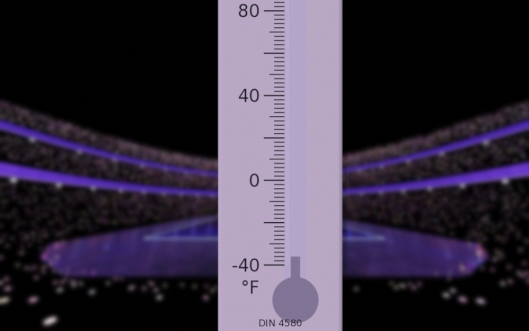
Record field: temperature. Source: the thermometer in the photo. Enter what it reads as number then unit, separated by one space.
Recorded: -36 °F
